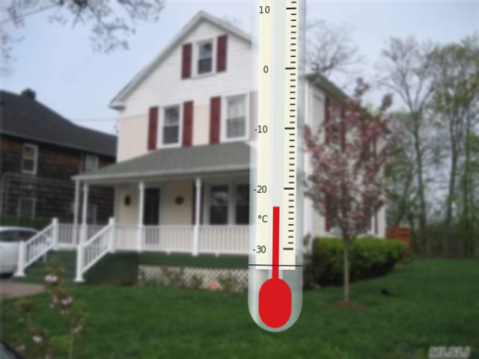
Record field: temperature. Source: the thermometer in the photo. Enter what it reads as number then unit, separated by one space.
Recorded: -23 °C
